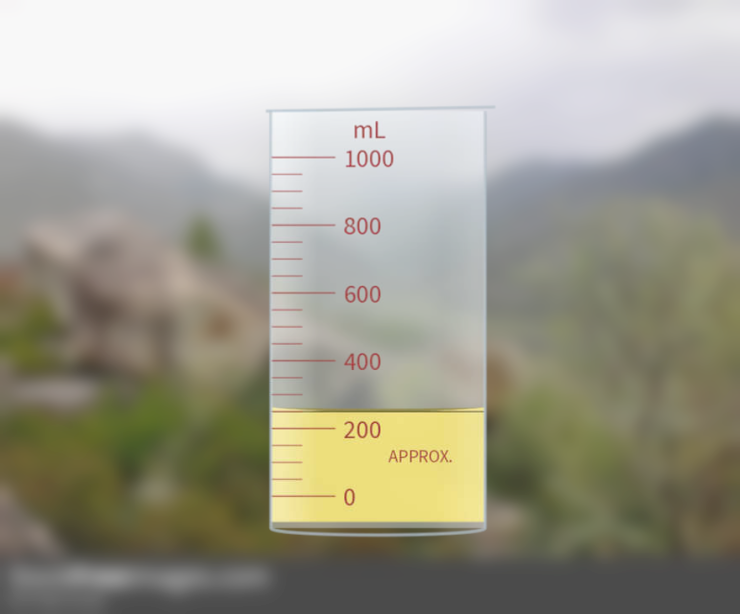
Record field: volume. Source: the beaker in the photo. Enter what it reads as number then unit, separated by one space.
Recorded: 250 mL
